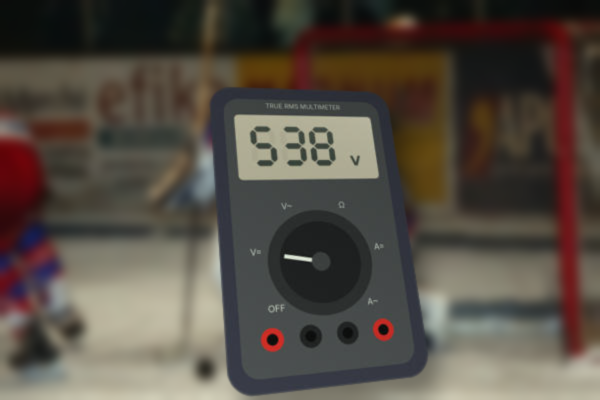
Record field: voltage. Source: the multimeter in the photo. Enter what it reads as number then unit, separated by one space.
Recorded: 538 V
